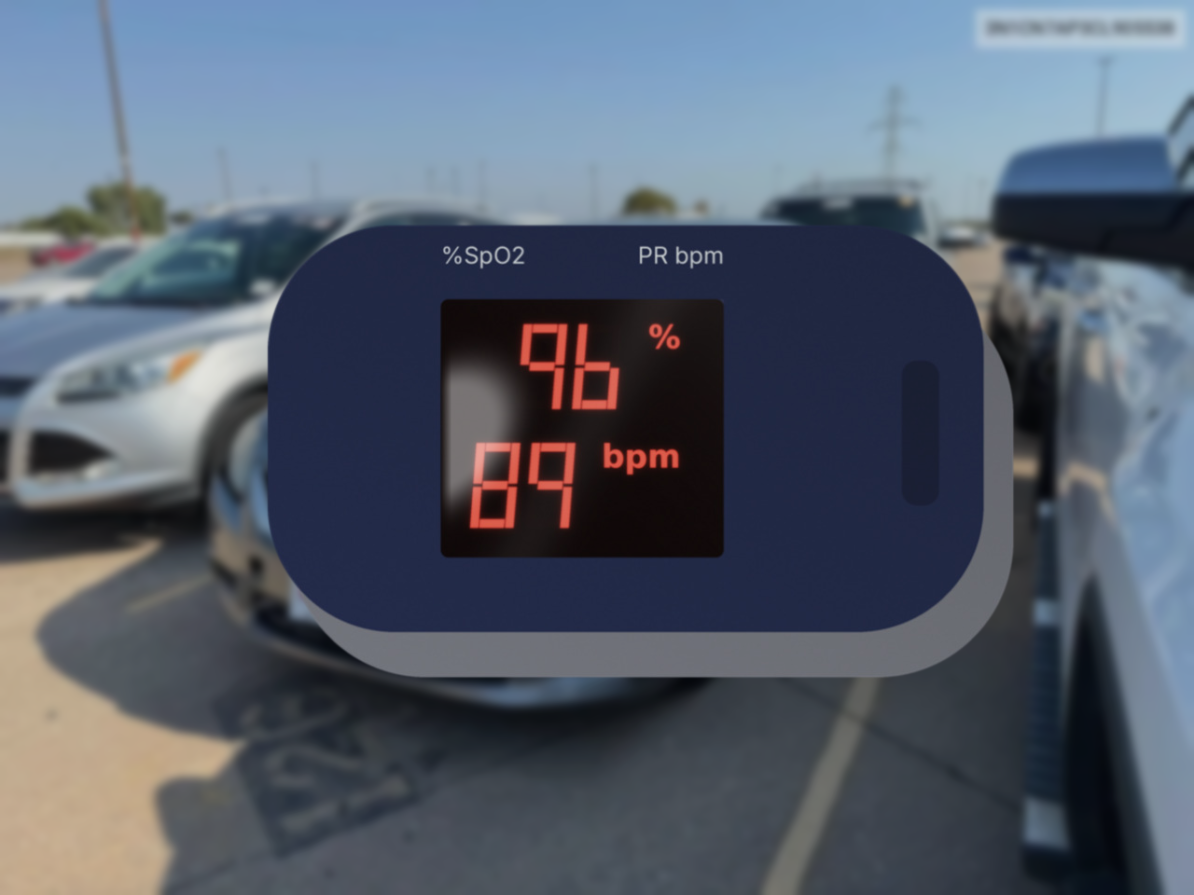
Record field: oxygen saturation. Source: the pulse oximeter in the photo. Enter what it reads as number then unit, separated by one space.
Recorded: 96 %
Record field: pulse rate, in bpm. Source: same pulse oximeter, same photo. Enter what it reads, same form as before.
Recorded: 89 bpm
